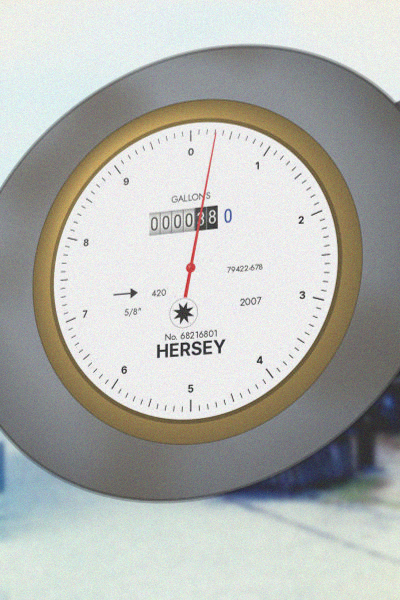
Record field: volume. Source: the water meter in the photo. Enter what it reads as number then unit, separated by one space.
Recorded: 380.3 gal
